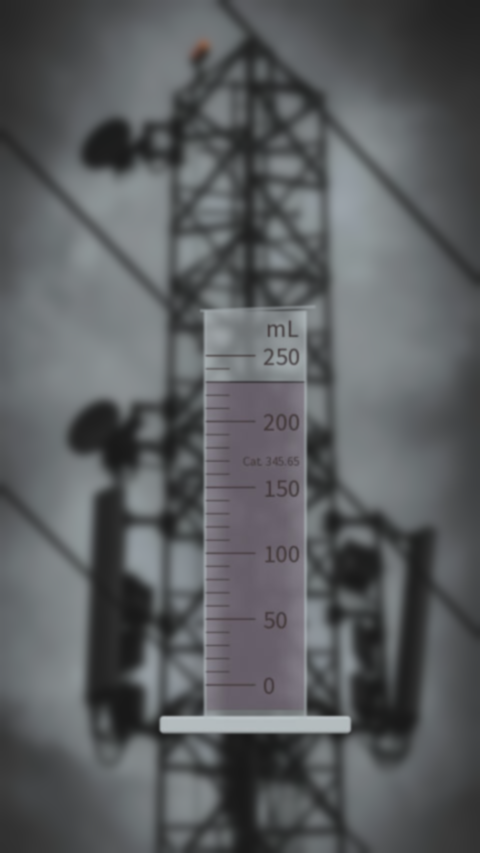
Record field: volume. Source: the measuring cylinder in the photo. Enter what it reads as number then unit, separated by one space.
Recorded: 230 mL
